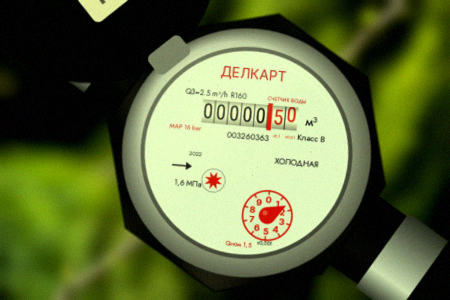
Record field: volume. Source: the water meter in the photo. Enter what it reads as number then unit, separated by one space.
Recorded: 0.501 m³
